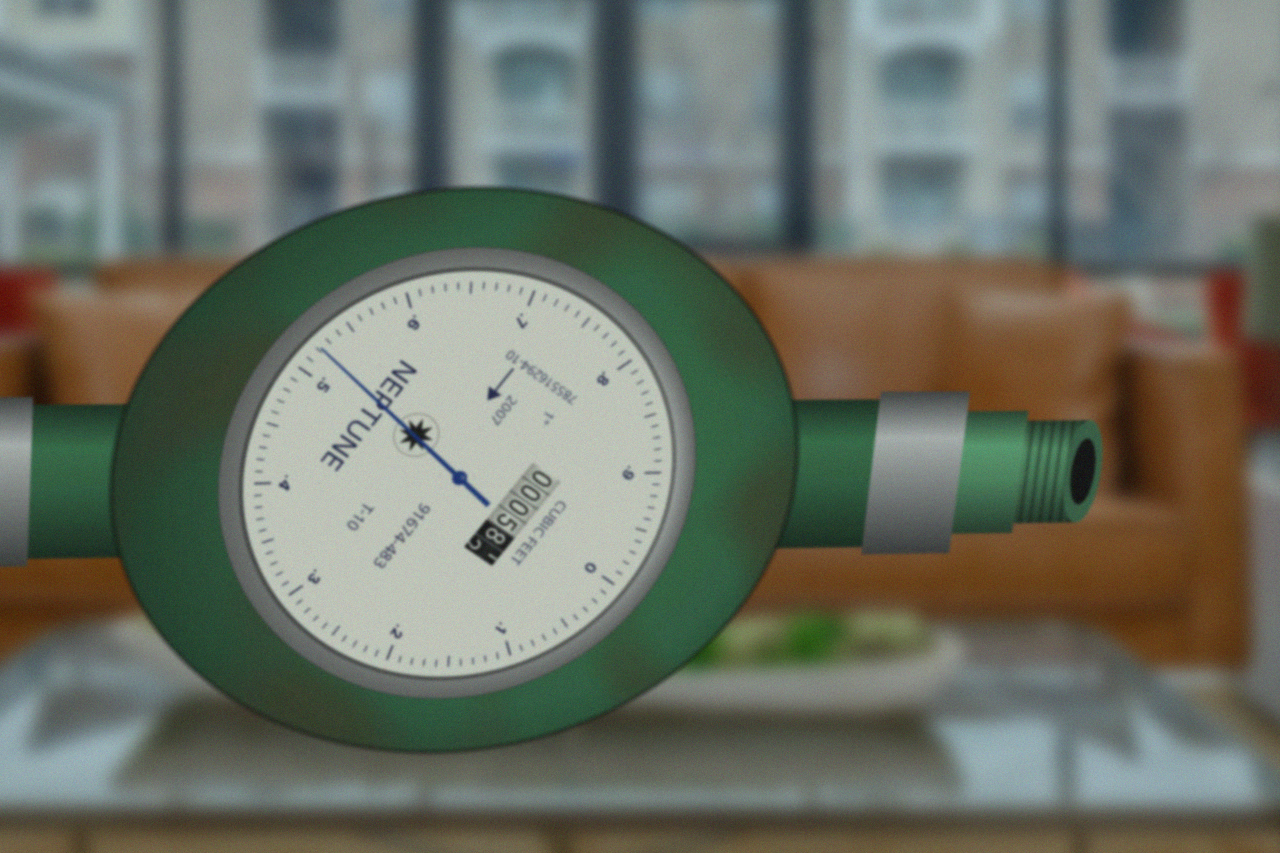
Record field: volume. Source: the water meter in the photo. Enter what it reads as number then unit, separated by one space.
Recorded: 581.52 ft³
